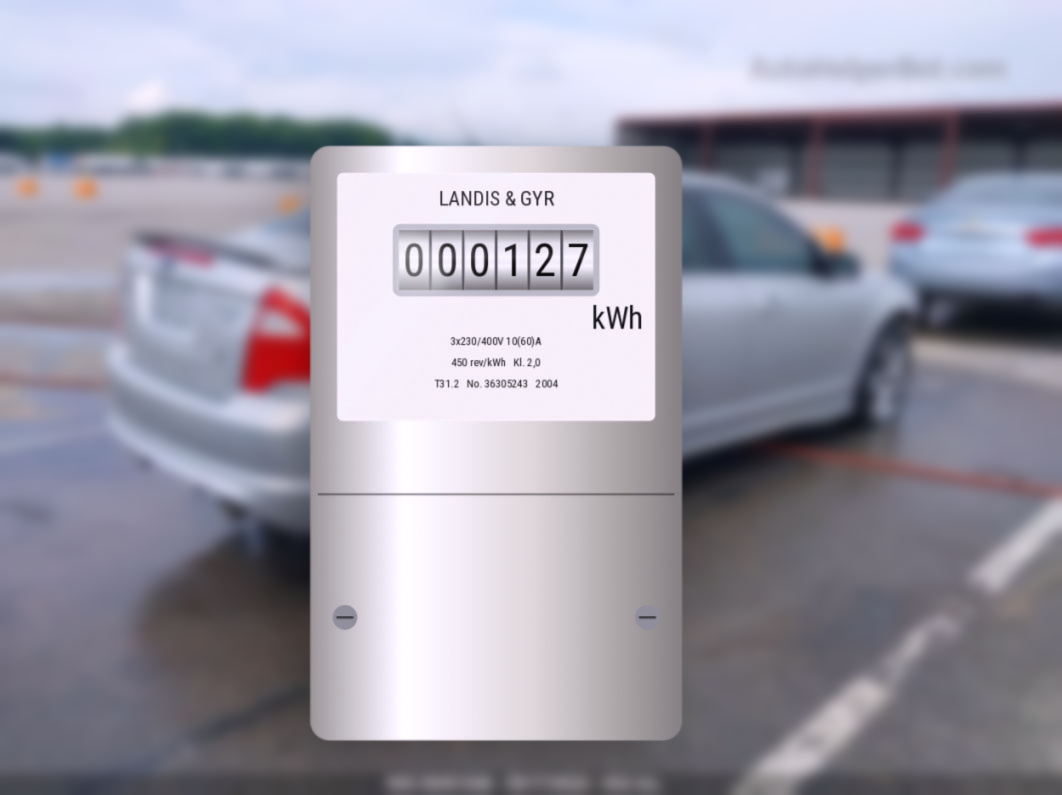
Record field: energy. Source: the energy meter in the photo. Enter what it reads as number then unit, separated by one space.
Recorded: 127 kWh
